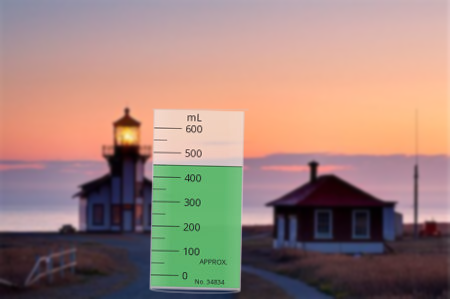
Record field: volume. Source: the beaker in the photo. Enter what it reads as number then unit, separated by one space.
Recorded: 450 mL
